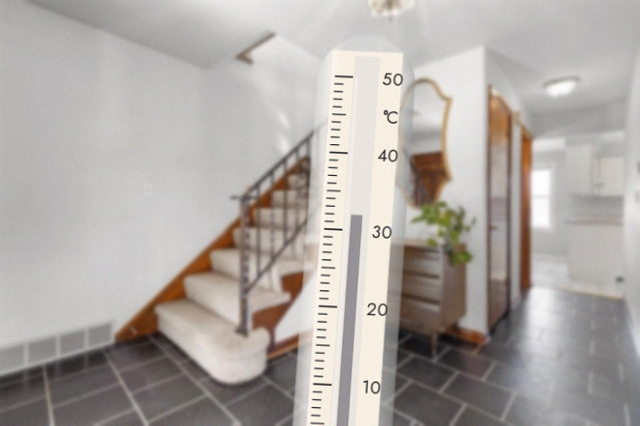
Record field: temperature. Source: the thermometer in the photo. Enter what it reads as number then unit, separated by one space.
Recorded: 32 °C
